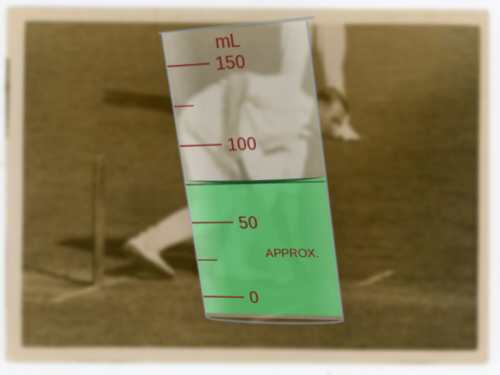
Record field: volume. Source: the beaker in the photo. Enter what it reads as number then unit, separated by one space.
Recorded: 75 mL
